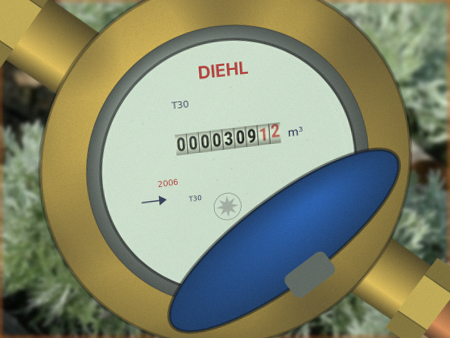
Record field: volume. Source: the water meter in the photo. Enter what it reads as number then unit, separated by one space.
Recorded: 309.12 m³
